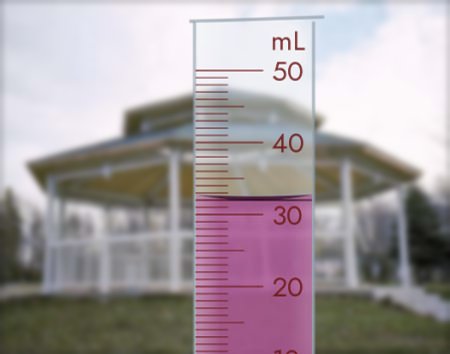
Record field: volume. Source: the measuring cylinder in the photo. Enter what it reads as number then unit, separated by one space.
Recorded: 32 mL
